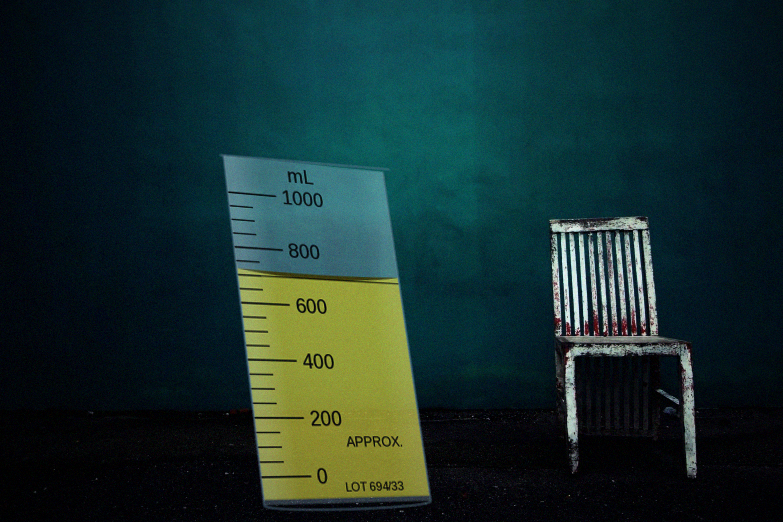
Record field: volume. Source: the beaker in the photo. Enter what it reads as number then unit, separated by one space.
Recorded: 700 mL
